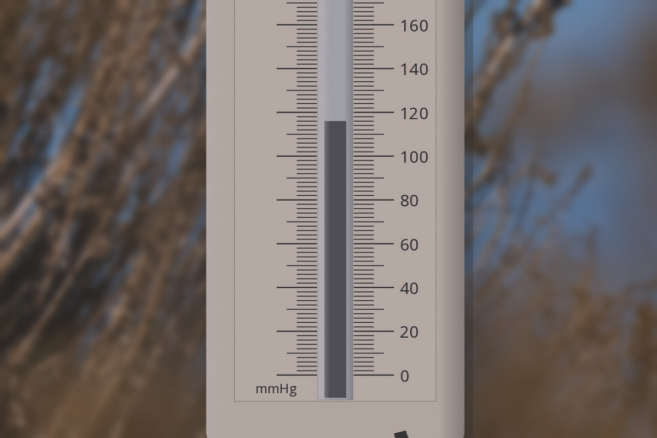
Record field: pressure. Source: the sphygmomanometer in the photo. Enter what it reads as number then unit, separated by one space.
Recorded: 116 mmHg
